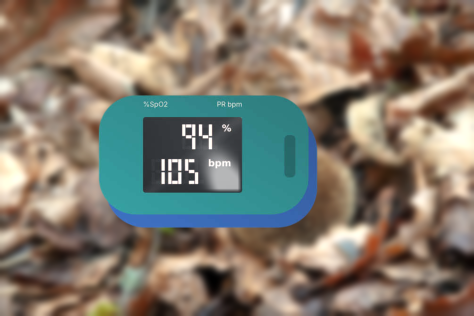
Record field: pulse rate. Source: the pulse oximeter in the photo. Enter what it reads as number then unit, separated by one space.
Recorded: 105 bpm
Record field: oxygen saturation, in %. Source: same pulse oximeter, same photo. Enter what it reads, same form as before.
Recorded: 94 %
